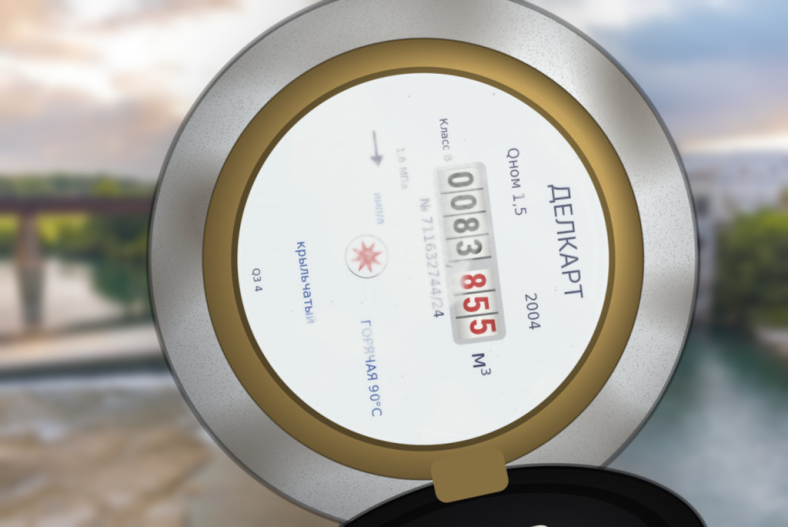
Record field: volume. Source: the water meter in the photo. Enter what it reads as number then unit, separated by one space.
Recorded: 83.855 m³
